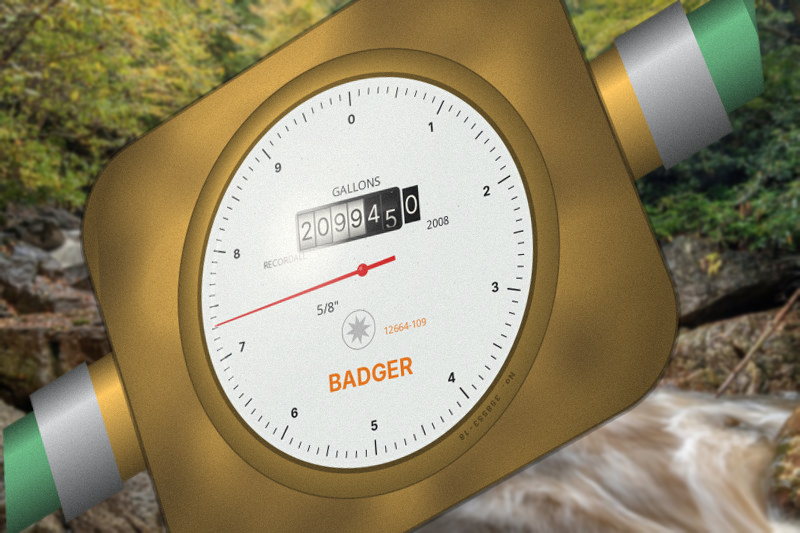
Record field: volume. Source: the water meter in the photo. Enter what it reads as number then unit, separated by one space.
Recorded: 2099447.3 gal
